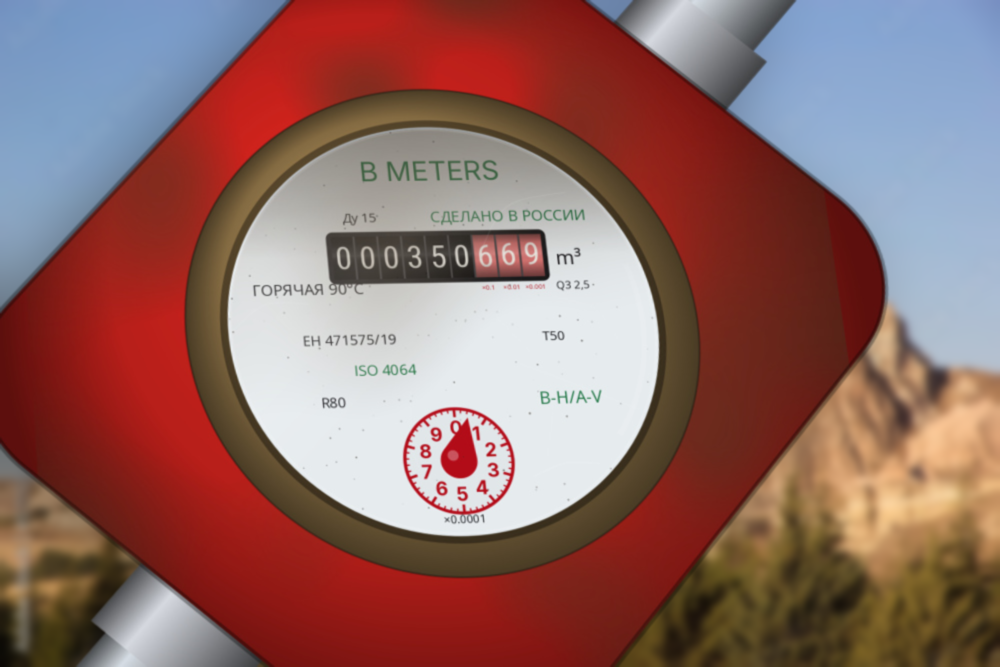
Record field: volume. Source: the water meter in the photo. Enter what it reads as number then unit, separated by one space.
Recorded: 350.6690 m³
